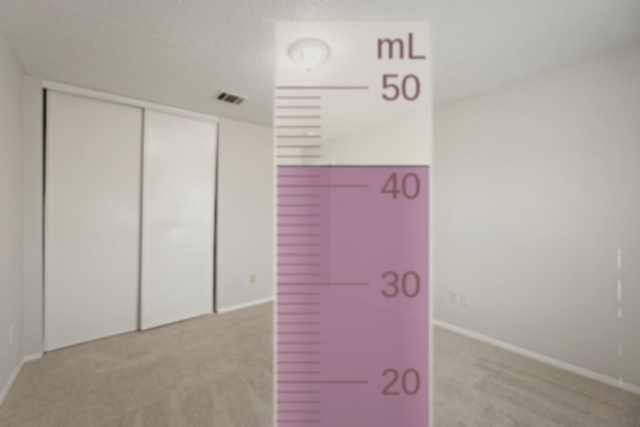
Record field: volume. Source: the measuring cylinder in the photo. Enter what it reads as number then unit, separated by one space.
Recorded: 42 mL
